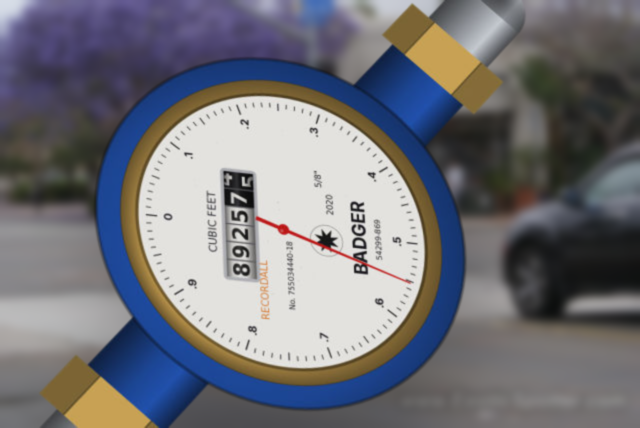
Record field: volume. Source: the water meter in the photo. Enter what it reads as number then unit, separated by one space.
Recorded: 892574.55 ft³
